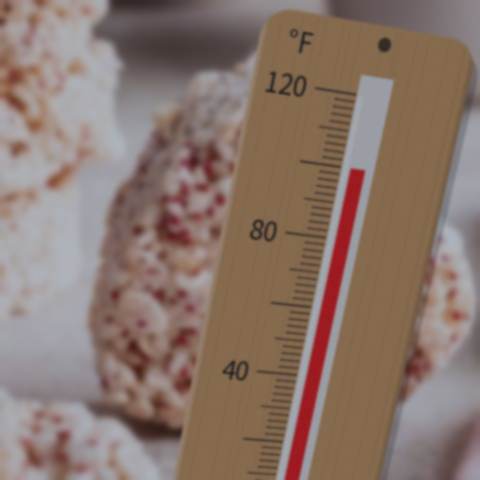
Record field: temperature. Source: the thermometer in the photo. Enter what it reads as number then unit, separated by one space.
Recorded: 100 °F
